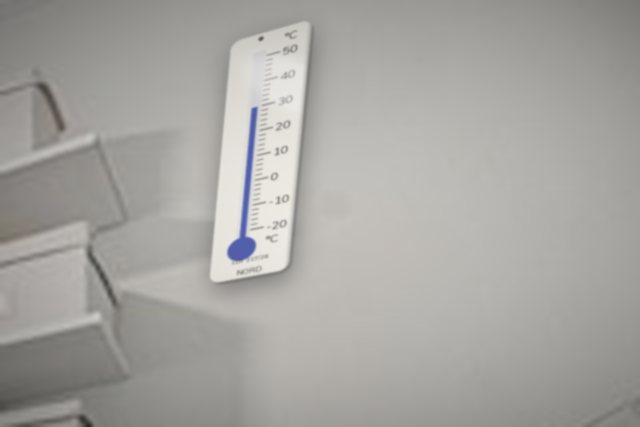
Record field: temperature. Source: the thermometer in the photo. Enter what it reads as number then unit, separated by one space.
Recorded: 30 °C
